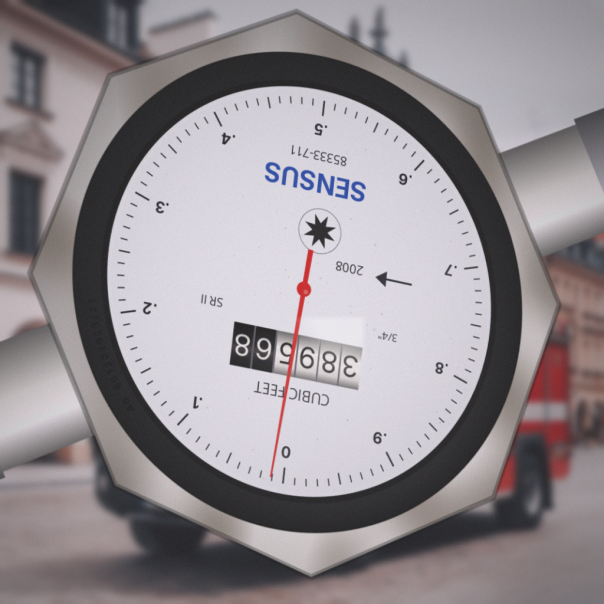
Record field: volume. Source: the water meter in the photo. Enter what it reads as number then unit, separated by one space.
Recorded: 389568.01 ft³
